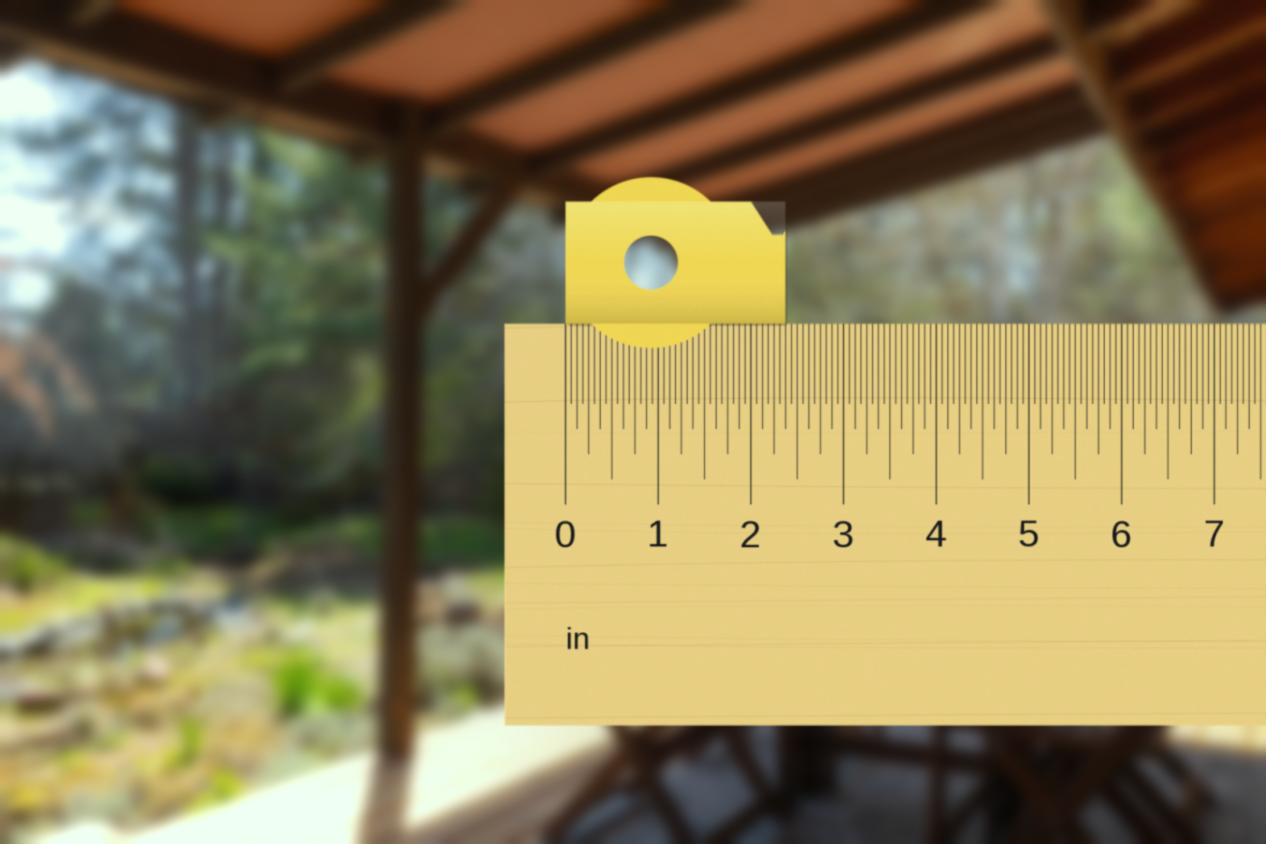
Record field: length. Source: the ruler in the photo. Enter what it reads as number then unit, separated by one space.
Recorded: 2.375 in
